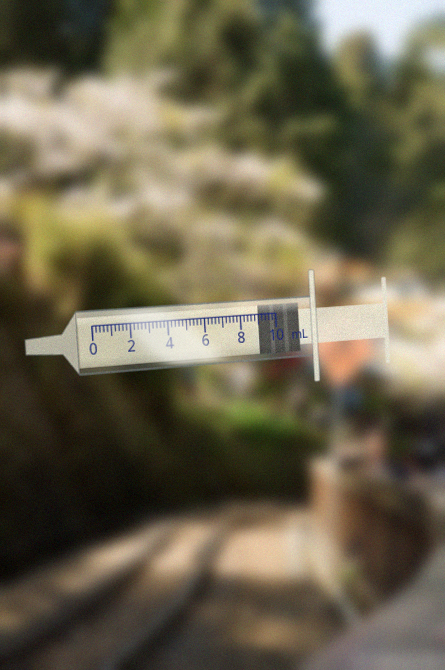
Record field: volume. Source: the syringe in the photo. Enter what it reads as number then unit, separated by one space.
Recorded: 9 mL
